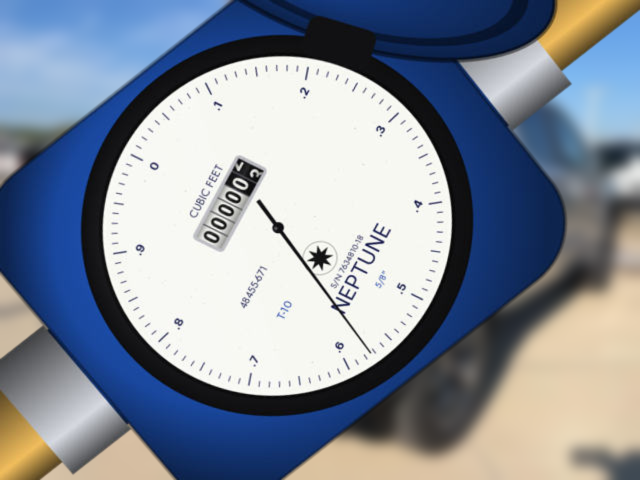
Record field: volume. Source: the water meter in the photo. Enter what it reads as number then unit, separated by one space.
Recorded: 2.57 ft³
